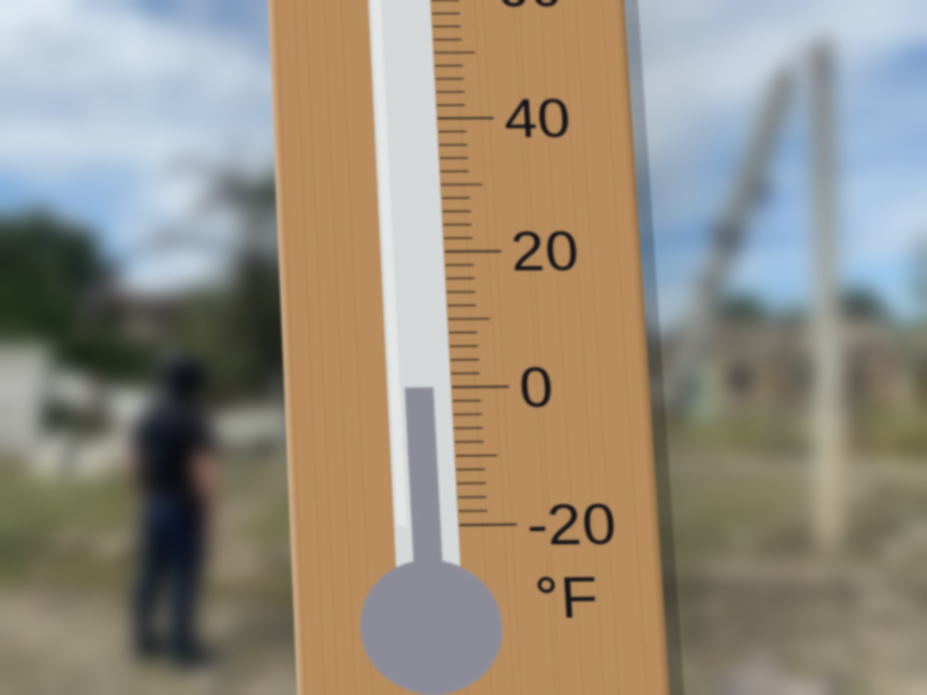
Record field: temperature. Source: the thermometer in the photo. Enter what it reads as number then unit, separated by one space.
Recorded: 0 °F
